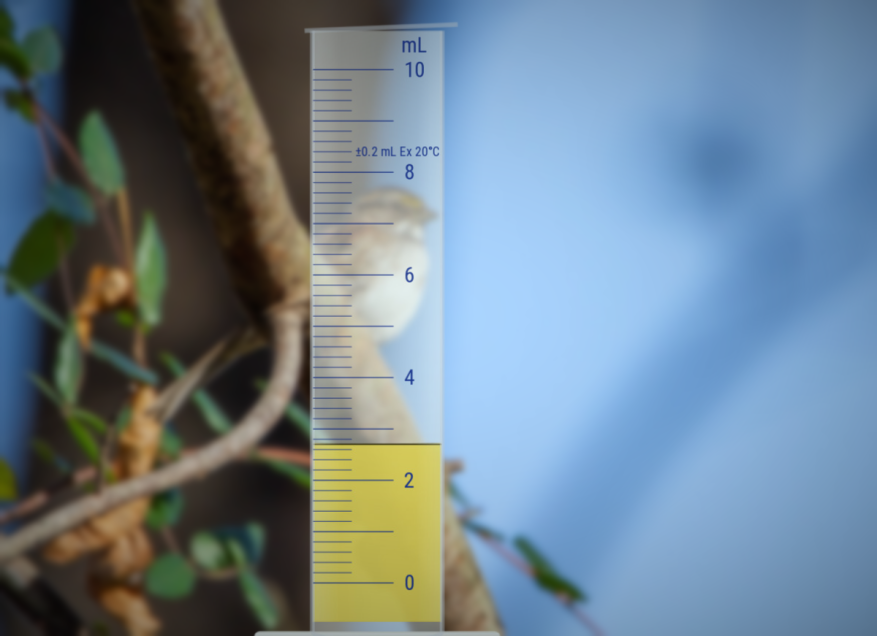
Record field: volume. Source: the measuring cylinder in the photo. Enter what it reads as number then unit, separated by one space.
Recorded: 2.7 mL
